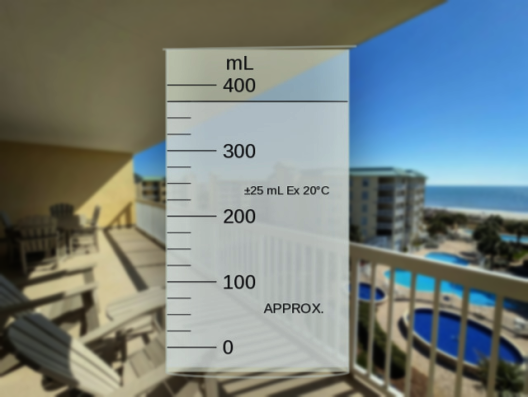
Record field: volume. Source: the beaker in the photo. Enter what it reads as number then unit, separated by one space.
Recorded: 375 mL
